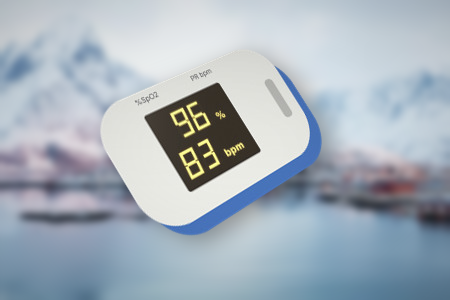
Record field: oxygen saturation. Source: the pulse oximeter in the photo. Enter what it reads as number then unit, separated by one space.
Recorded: 96 %
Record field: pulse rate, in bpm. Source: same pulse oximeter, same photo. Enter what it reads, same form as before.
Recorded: 83 bpm
